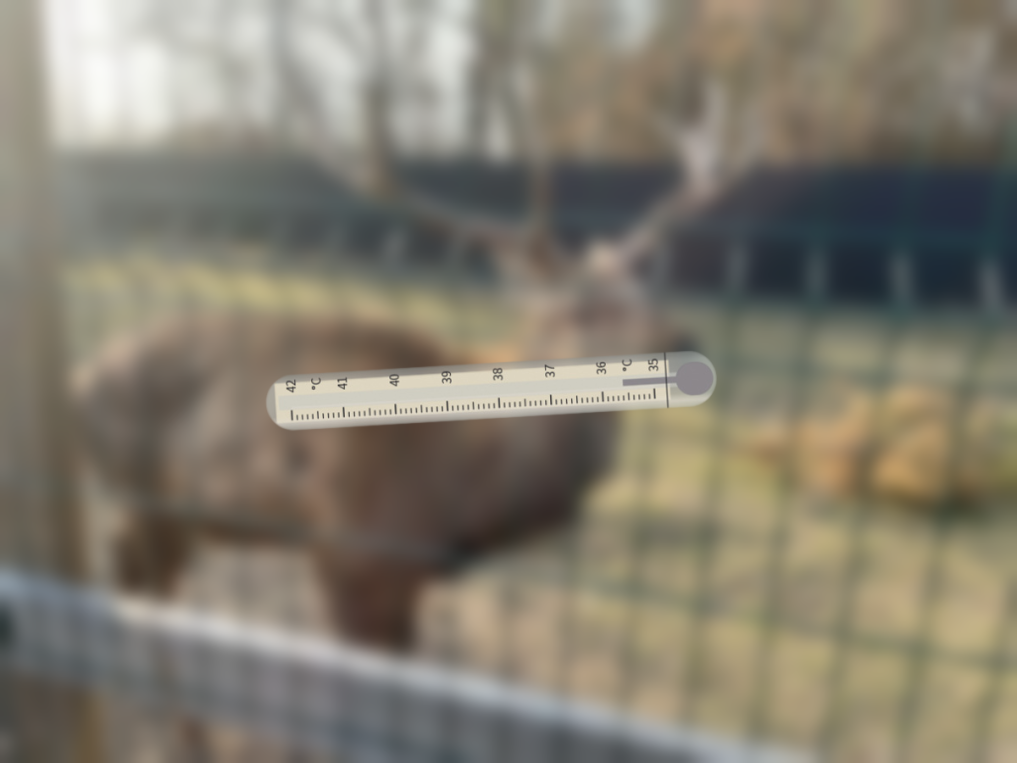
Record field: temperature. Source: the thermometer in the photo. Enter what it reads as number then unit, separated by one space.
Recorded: 35.6 °C
